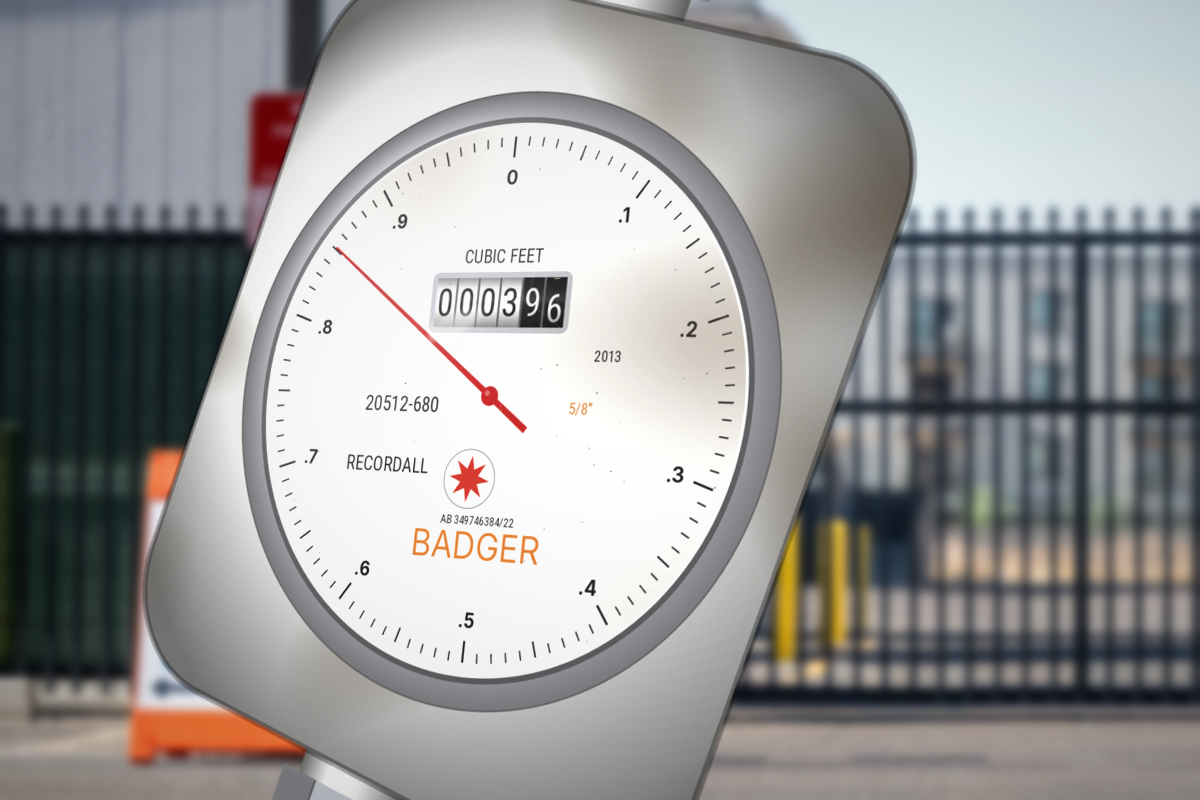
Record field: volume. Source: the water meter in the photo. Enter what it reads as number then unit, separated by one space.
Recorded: 395.85 ft³
